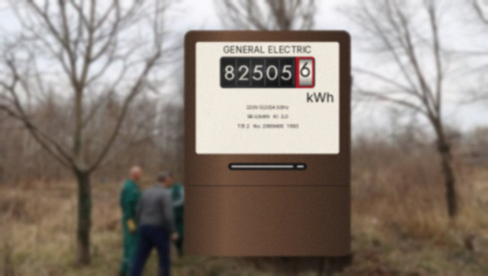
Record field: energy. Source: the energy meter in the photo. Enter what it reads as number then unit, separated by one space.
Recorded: 82505.6 kWh
